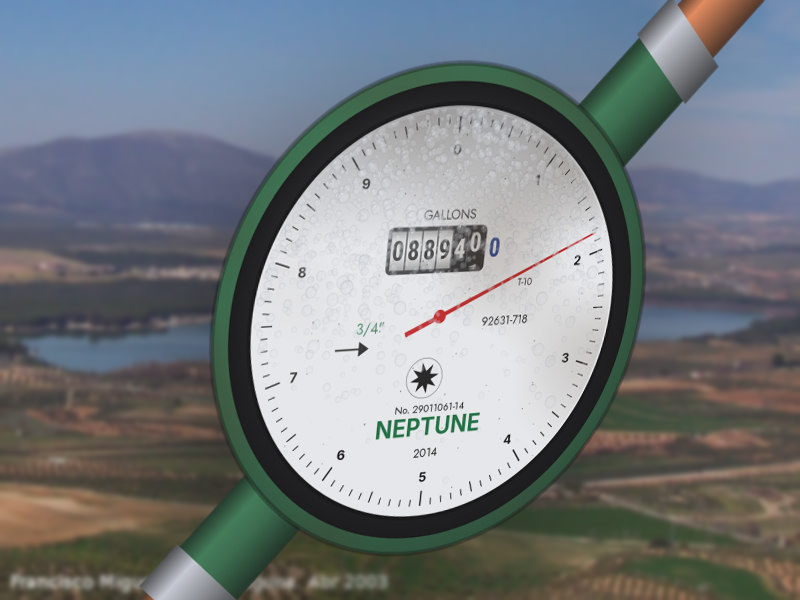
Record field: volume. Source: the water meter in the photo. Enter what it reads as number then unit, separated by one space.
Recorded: 889401.8 gal
